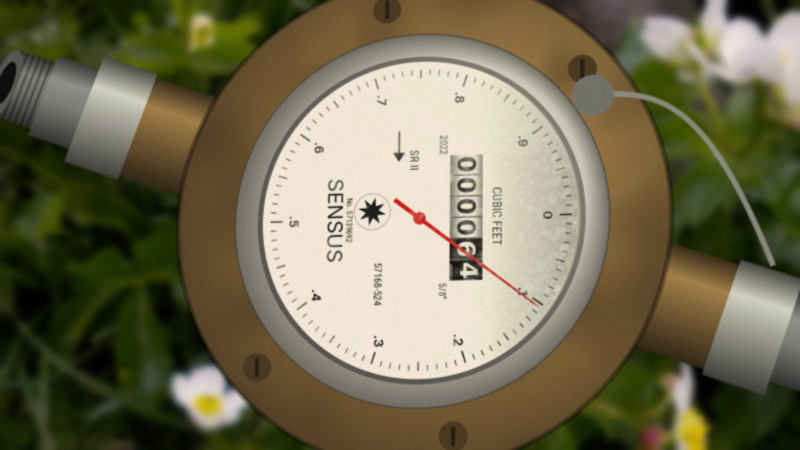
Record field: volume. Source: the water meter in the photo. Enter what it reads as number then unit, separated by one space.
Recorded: 64.10 ft³
